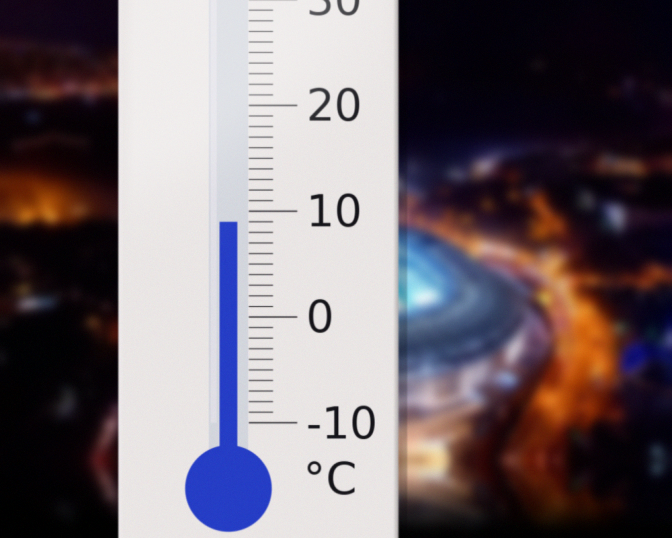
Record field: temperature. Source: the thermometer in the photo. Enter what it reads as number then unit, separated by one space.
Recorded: 9 °C
